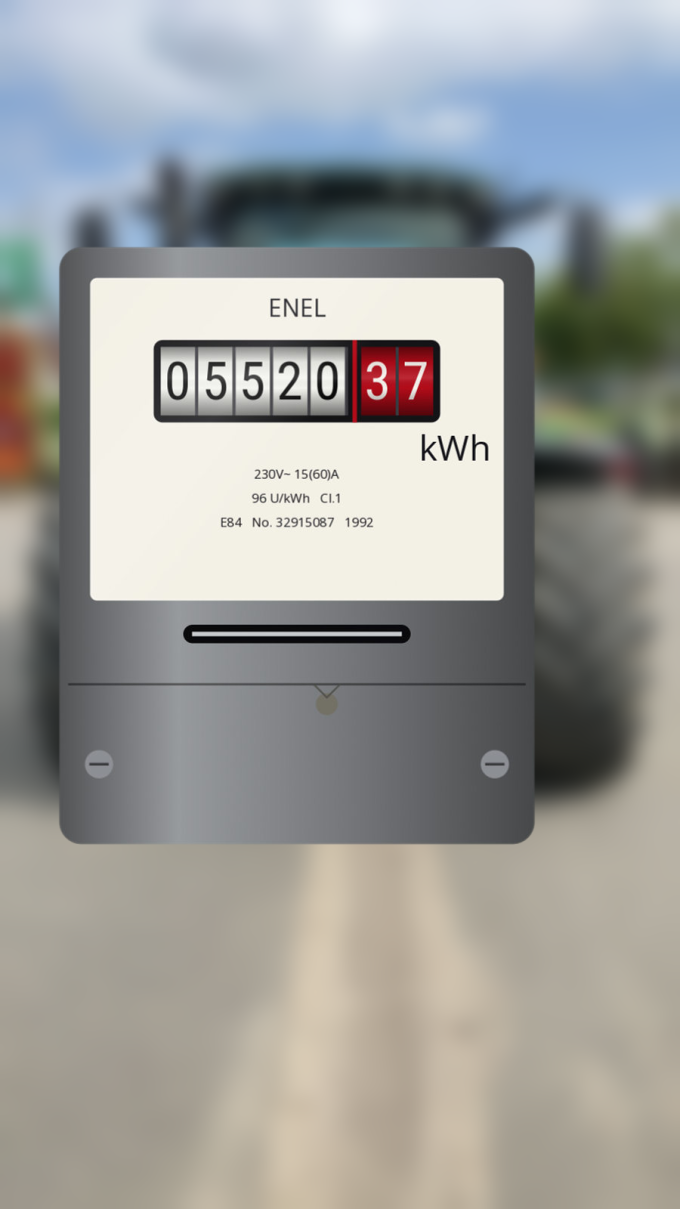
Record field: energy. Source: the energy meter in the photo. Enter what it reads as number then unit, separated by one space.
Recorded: 5520.37 kWh
